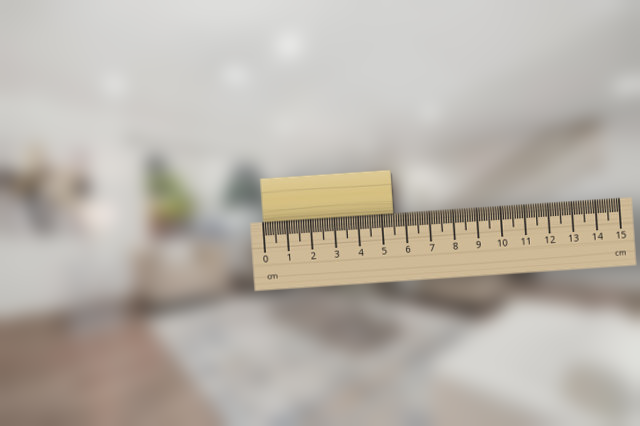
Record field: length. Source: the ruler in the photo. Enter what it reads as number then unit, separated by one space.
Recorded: 5.5 cm
